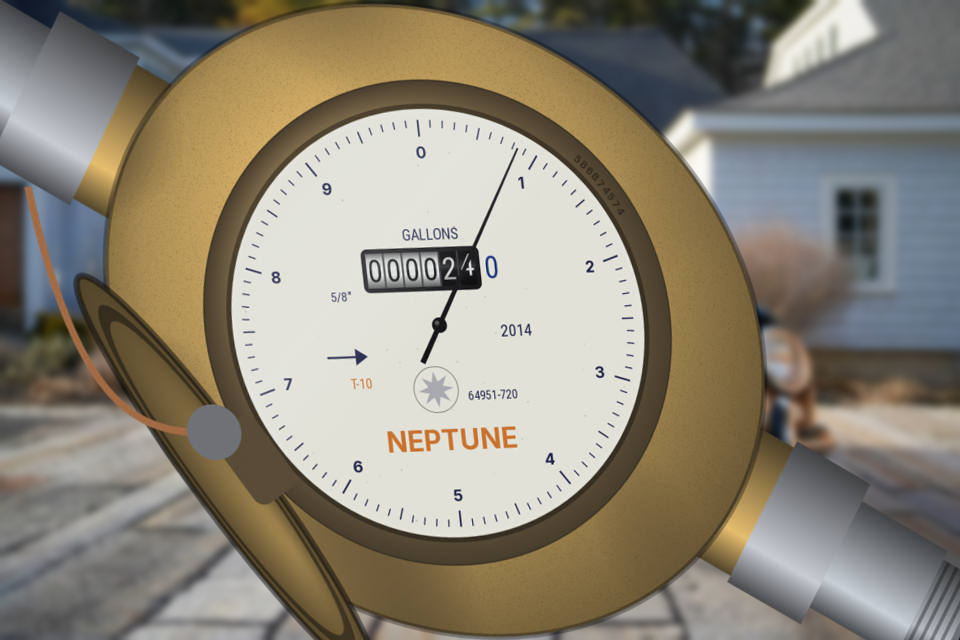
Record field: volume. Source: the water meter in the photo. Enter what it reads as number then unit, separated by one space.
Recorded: 240.8 gal
